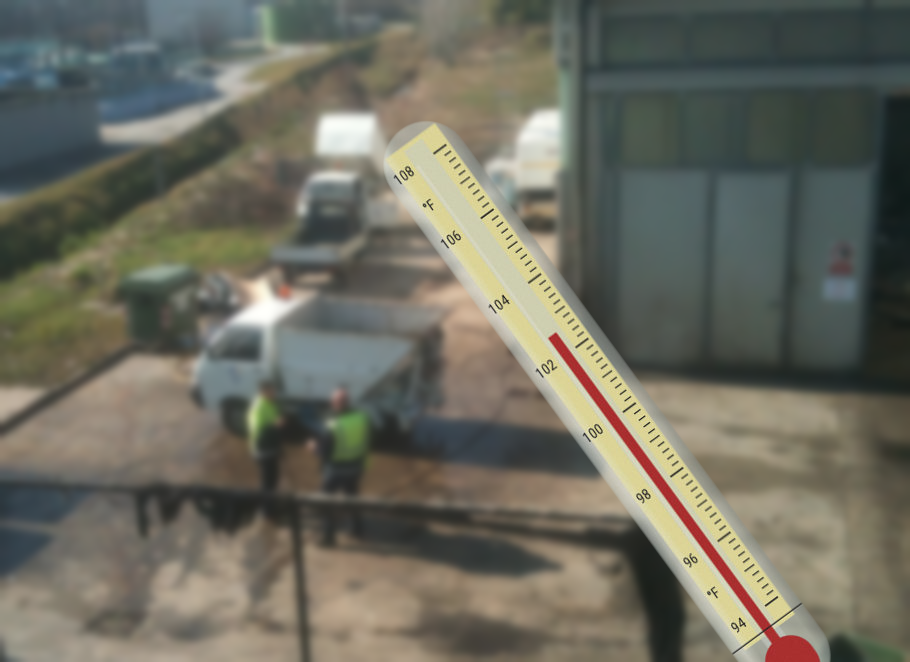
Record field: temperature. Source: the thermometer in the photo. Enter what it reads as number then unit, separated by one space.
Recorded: 102.6 °F
